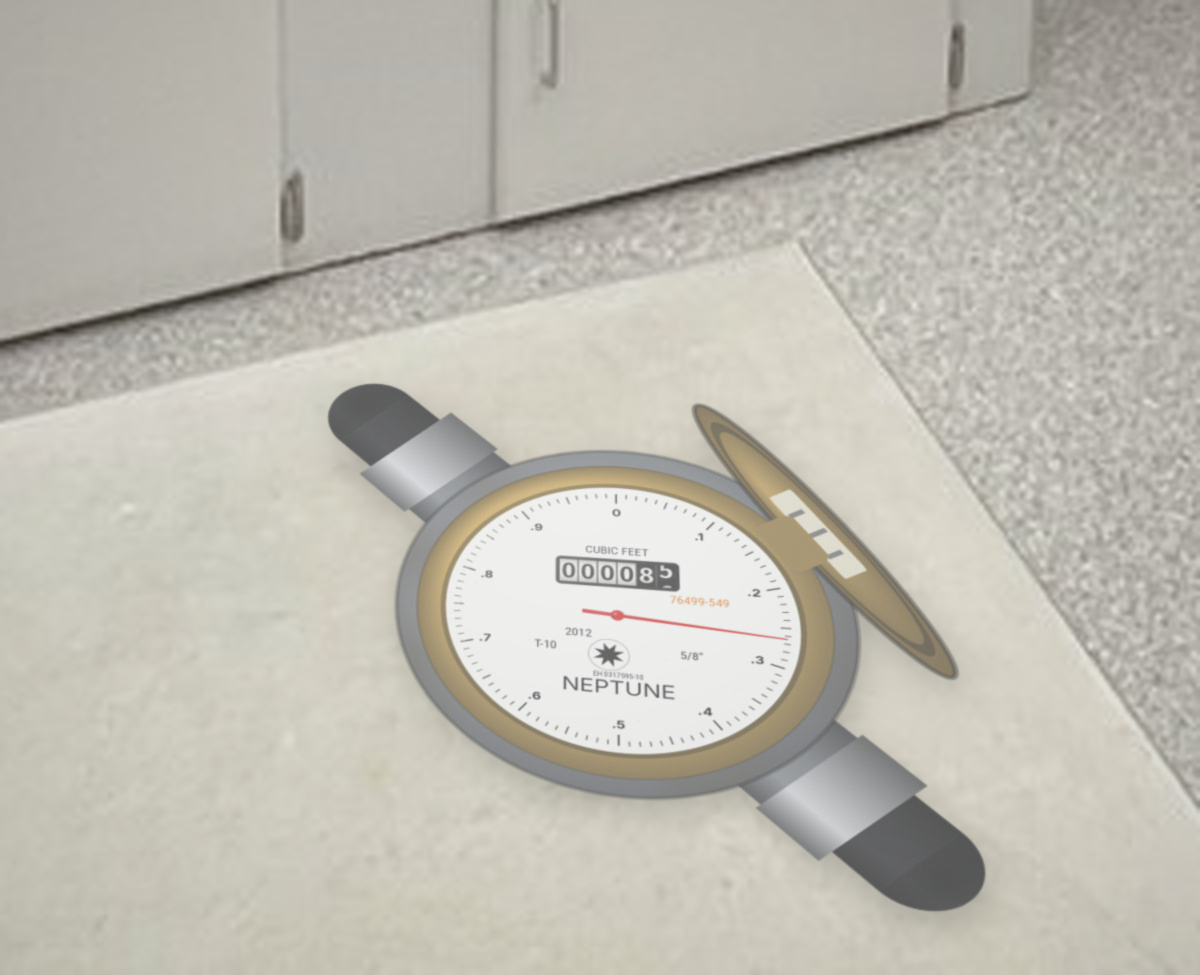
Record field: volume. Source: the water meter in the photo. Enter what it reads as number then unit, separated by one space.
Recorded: 85.26 ft³
